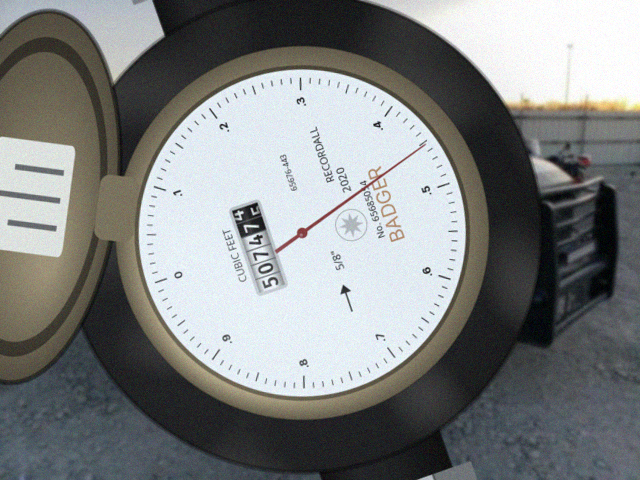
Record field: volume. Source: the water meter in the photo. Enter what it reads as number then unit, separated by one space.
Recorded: 507474.45 ft³
